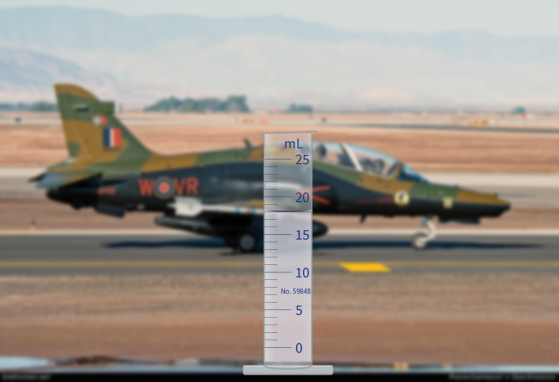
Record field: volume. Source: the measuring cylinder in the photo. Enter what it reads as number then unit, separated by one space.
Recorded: 18 mL
